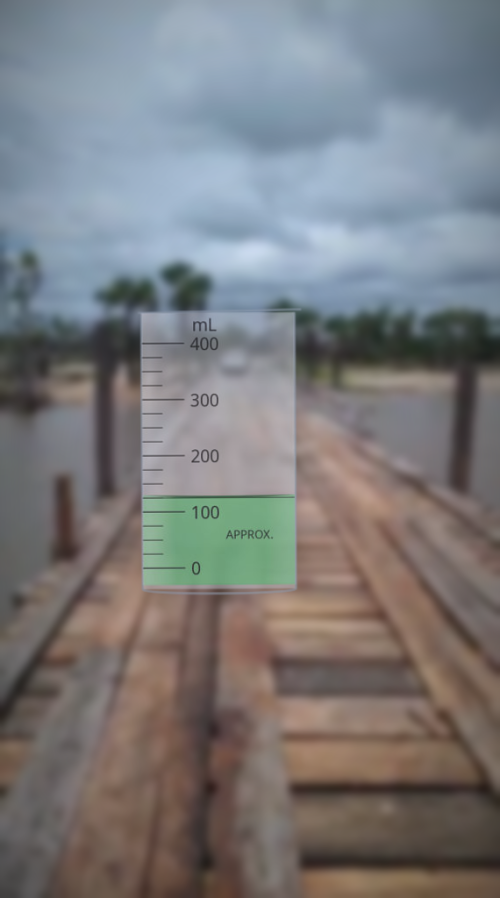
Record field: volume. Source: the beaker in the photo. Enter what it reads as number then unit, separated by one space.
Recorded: 125 mL
